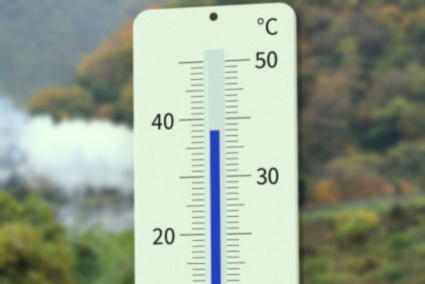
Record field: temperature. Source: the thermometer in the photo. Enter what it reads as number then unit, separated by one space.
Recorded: 38 °C
